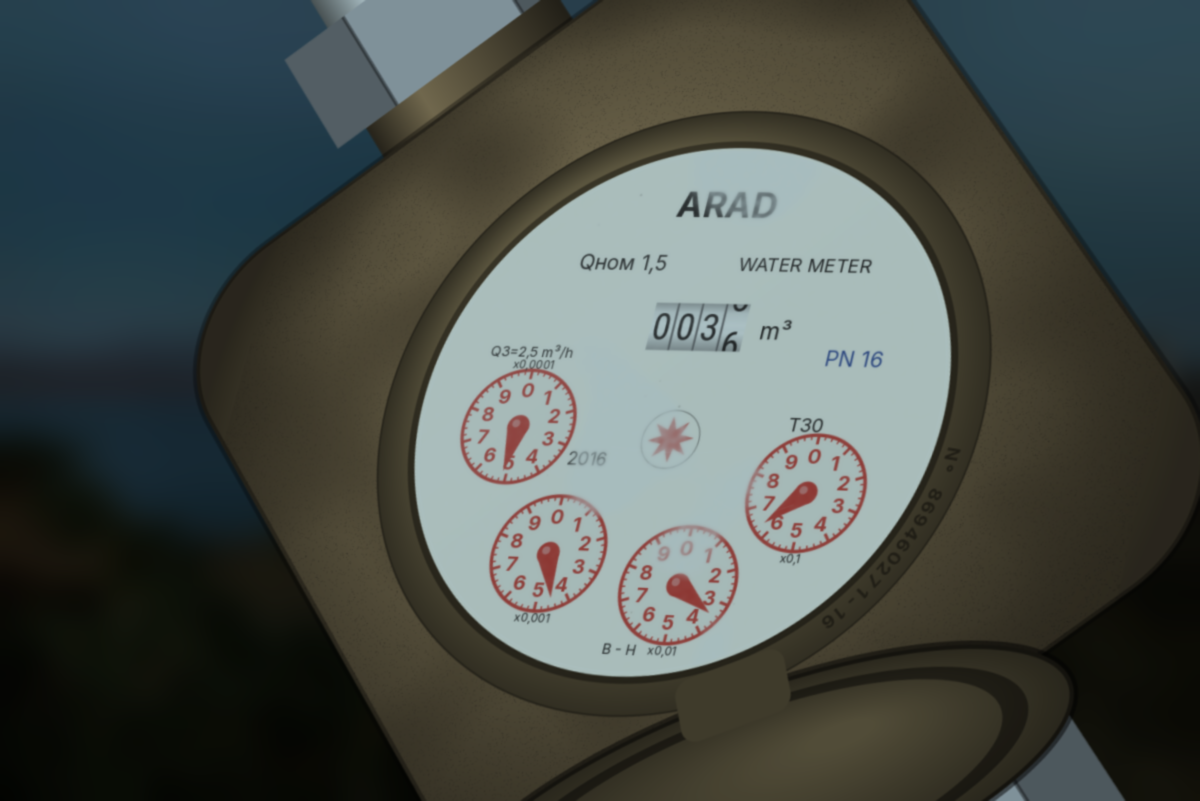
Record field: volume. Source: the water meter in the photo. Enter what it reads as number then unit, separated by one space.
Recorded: 35.6345 m³
